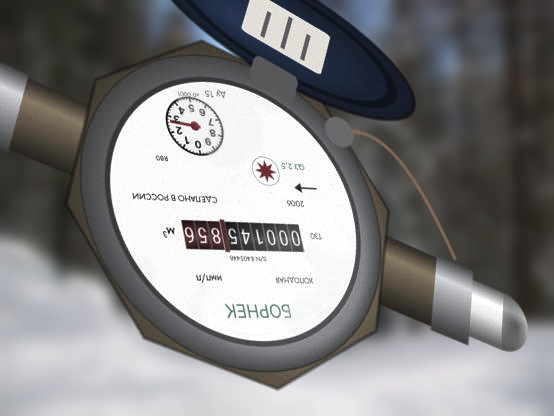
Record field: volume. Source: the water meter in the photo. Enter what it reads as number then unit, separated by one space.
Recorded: 145.8562 m³
